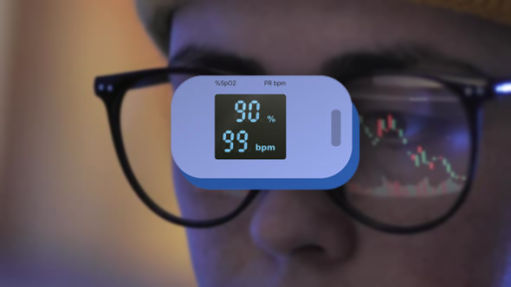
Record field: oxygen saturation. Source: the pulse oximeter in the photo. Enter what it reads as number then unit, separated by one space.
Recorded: 90 %
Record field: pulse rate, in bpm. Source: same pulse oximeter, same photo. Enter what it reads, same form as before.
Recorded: 99 bpm
